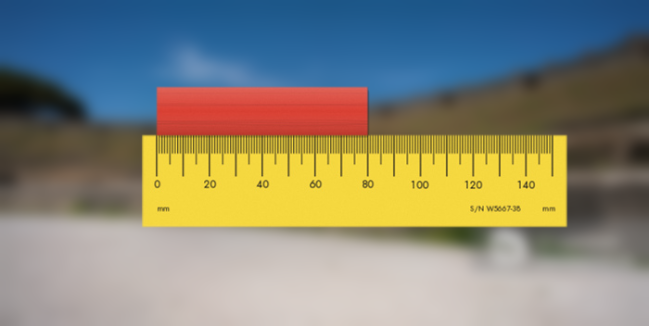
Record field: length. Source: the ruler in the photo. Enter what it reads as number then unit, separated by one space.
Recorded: 80 mm
